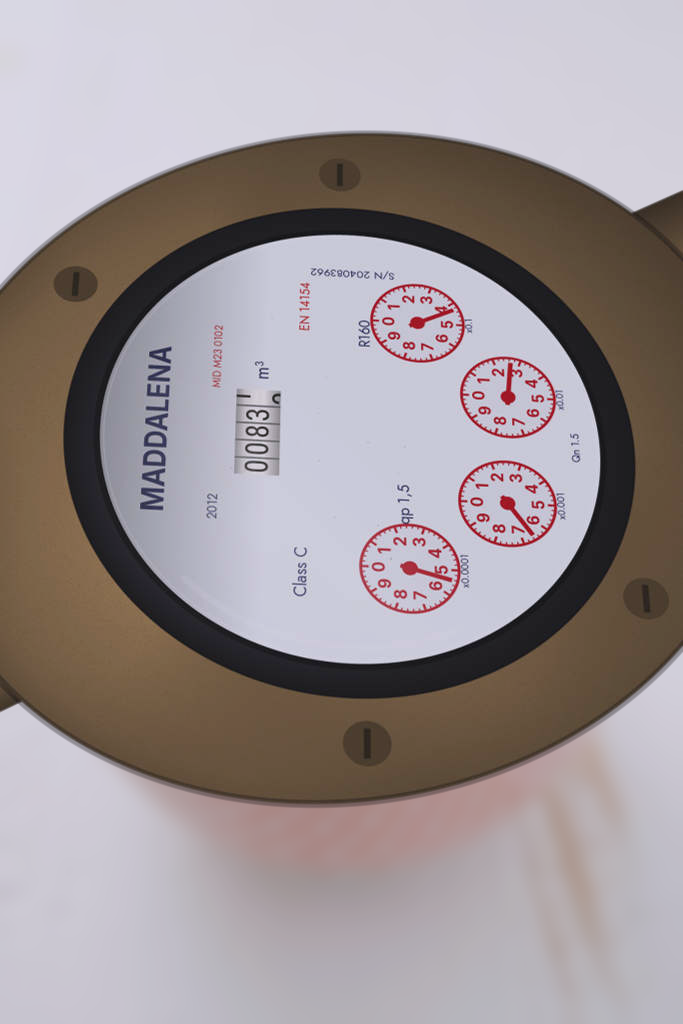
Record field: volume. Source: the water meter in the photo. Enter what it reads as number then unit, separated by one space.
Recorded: 831.4265 m³
